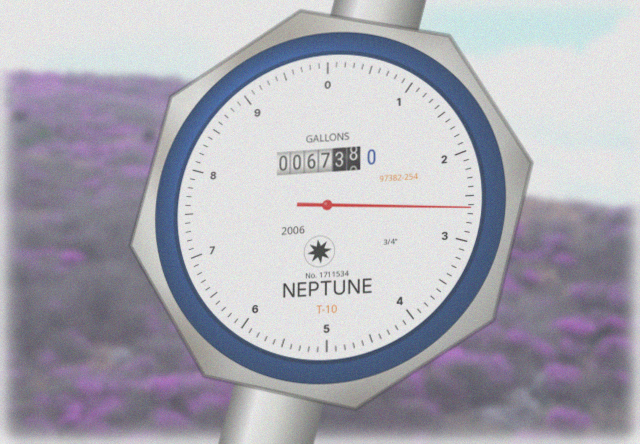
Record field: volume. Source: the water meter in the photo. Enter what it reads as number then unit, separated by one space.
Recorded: 67382.6 gal
